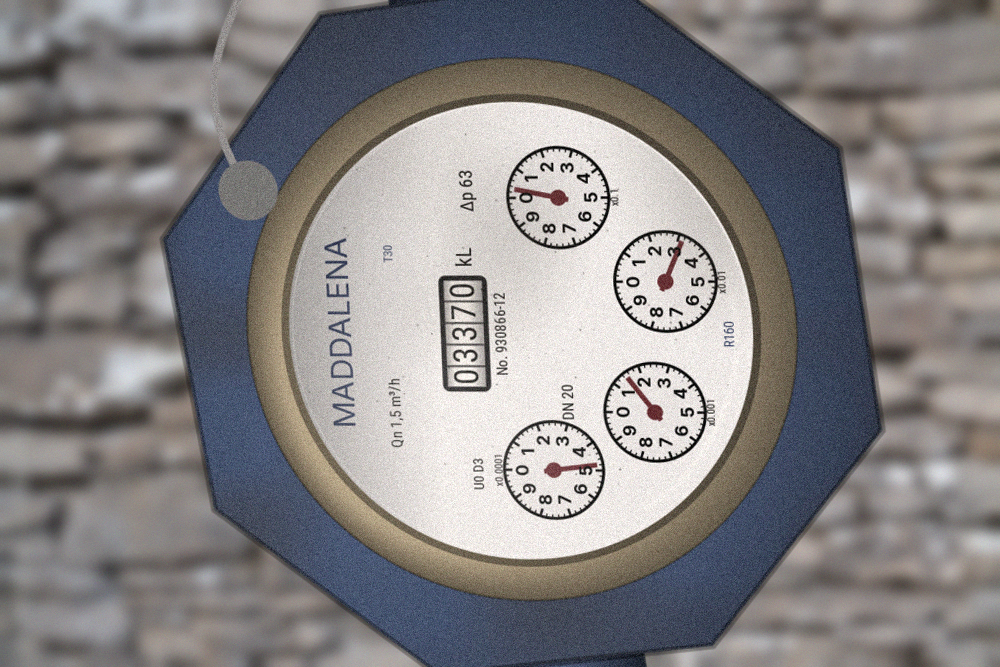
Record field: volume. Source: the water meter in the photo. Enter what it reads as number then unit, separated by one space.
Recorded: 3370.0314 kL
